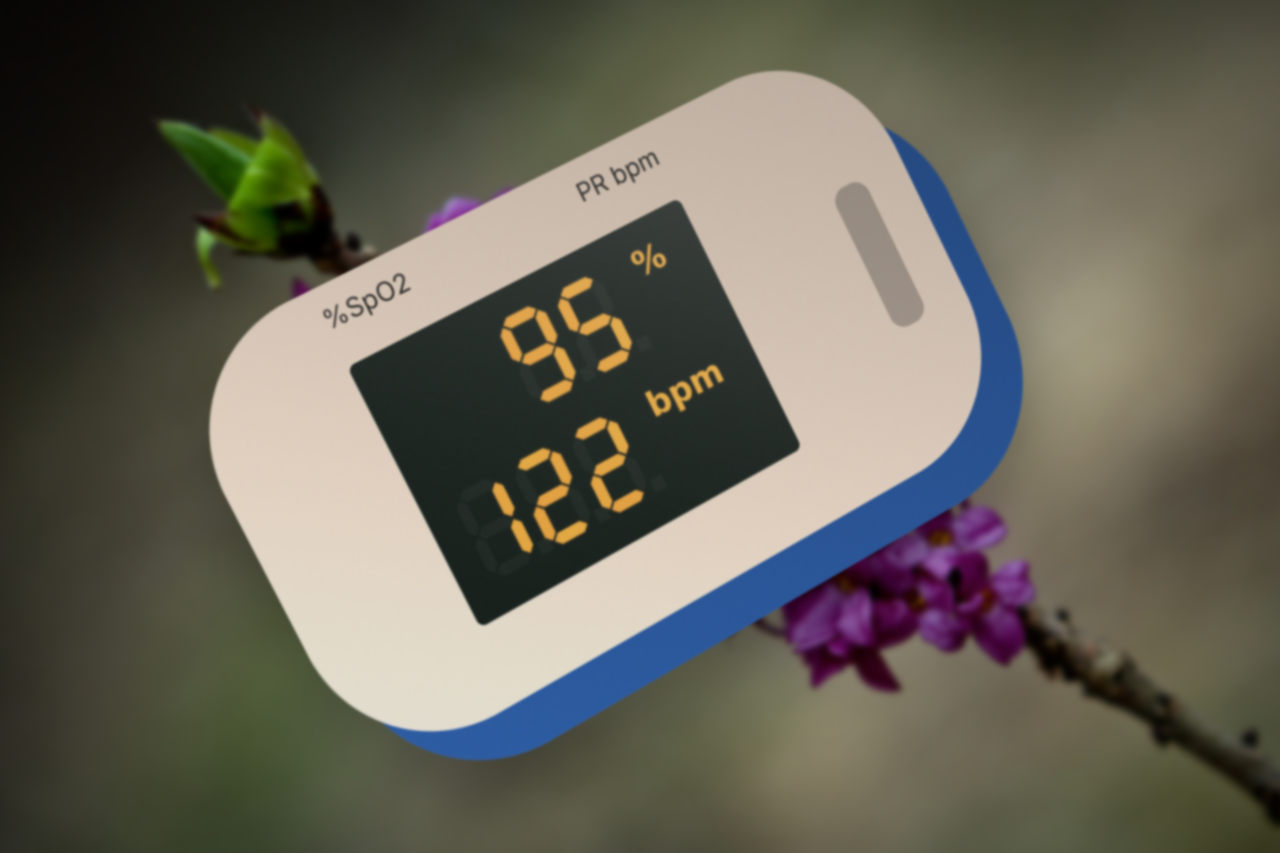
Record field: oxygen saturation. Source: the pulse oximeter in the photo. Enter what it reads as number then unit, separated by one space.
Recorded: 95 %
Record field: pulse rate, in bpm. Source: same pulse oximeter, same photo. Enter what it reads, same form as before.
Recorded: 122 bpm
